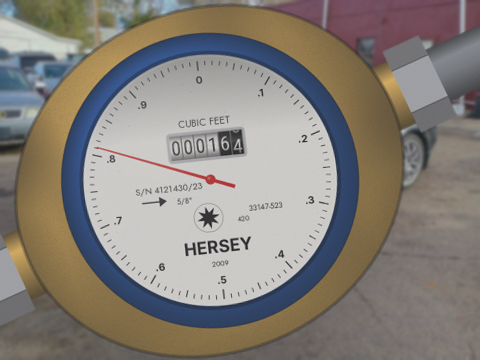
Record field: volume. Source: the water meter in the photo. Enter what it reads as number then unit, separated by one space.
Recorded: 163.81 ft³
